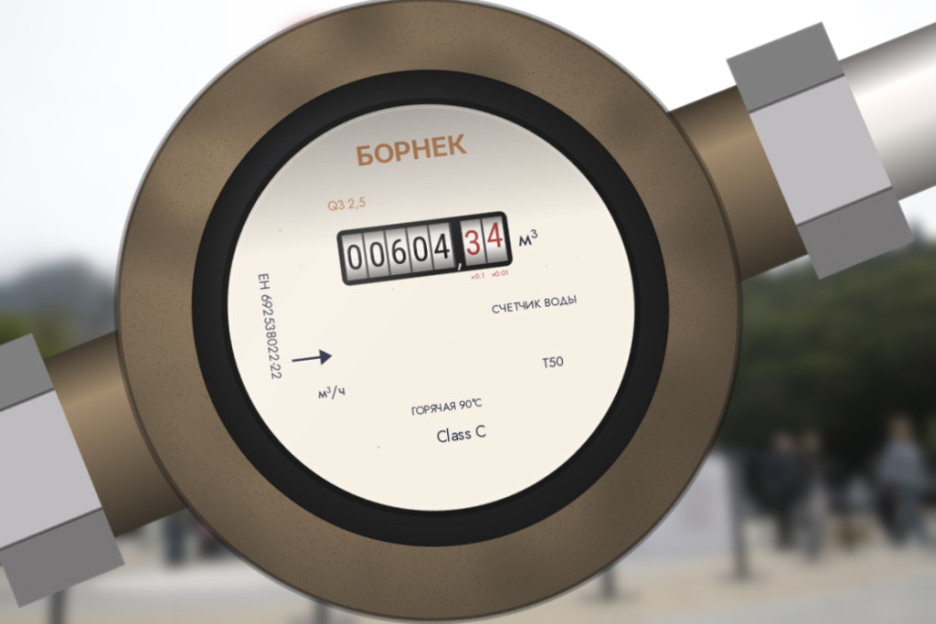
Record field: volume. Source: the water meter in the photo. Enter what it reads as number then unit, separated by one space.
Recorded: 604.34 m³
